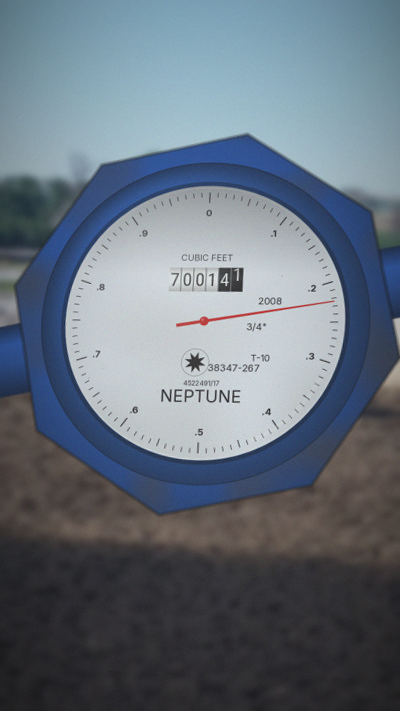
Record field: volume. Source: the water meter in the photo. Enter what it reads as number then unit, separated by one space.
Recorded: 700141.22 ft³
